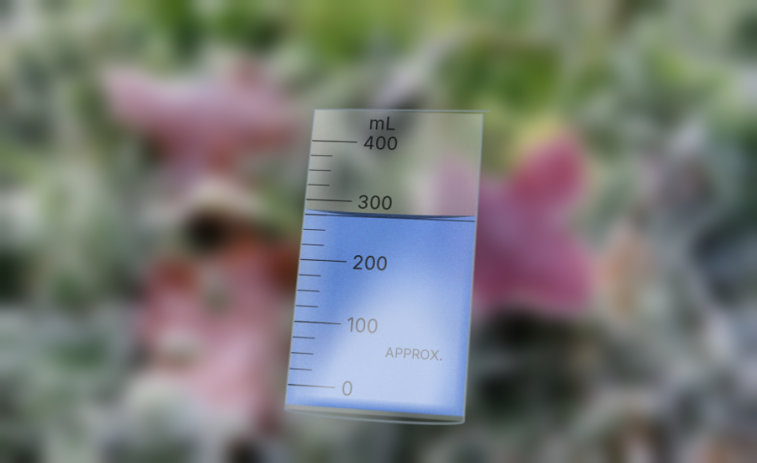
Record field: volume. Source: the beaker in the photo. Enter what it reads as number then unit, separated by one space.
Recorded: 275 mL
